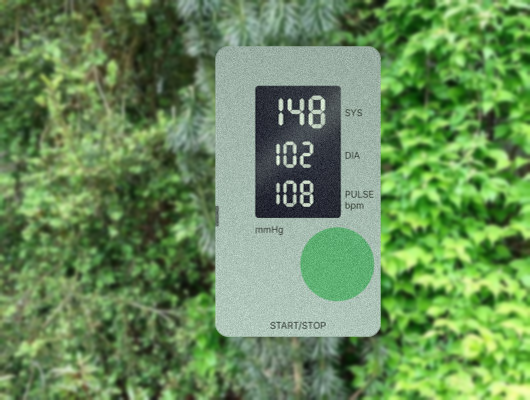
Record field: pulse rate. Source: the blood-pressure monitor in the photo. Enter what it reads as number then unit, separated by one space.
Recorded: 108 bpm
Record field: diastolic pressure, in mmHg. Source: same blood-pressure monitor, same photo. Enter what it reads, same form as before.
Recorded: 102 mmHg
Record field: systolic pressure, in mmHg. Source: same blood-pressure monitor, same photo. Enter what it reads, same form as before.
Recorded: 148 mmHg
